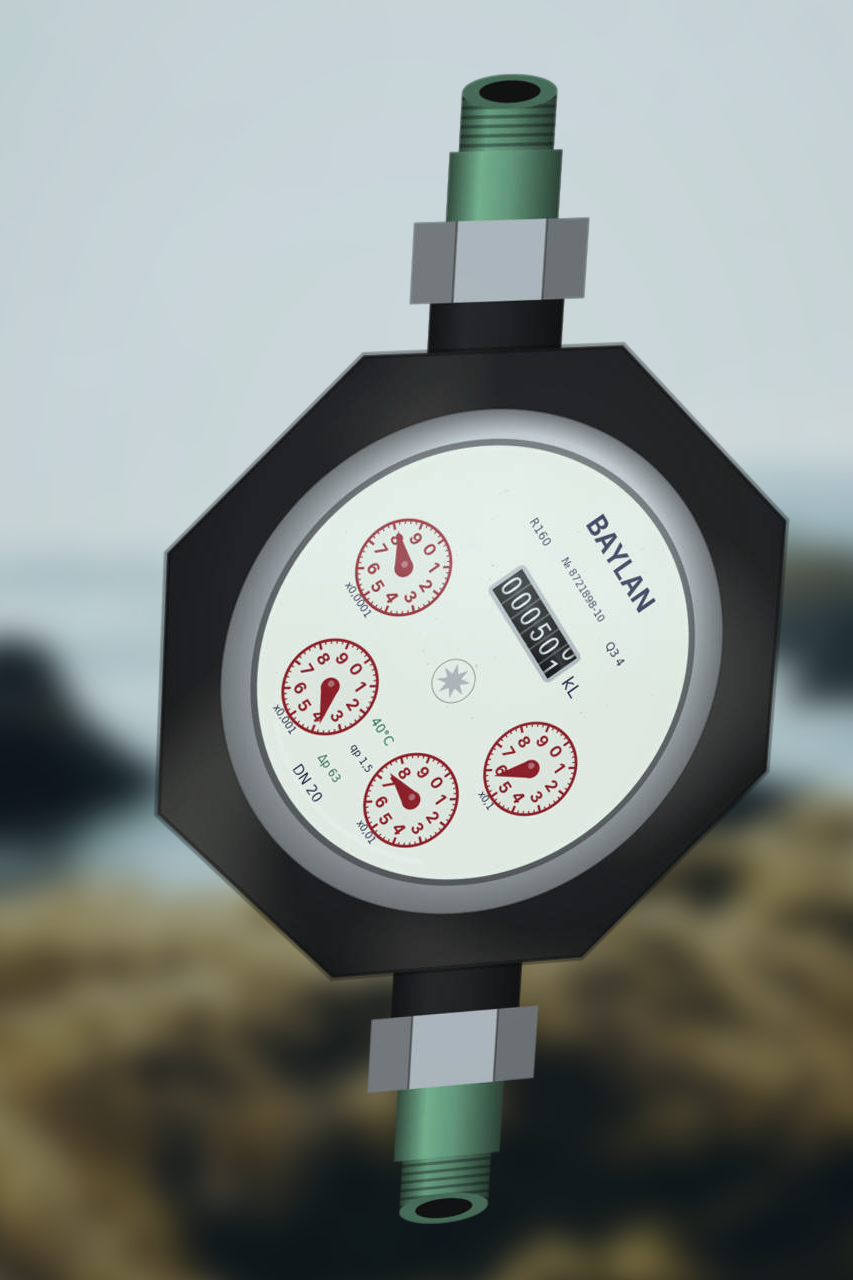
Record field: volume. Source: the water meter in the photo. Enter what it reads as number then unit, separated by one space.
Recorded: 500.5738 kL
